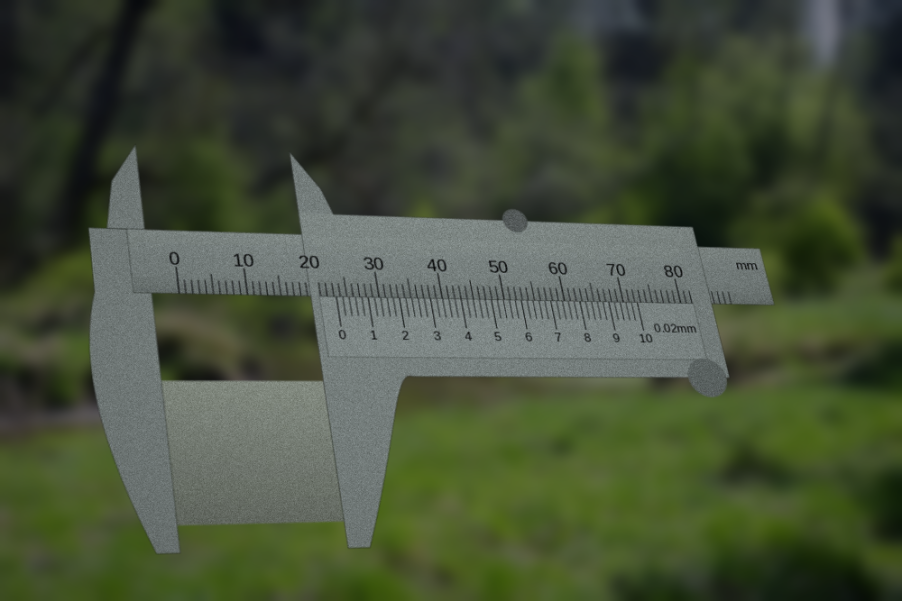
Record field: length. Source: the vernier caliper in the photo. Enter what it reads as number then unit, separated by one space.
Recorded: 23.4 mm
